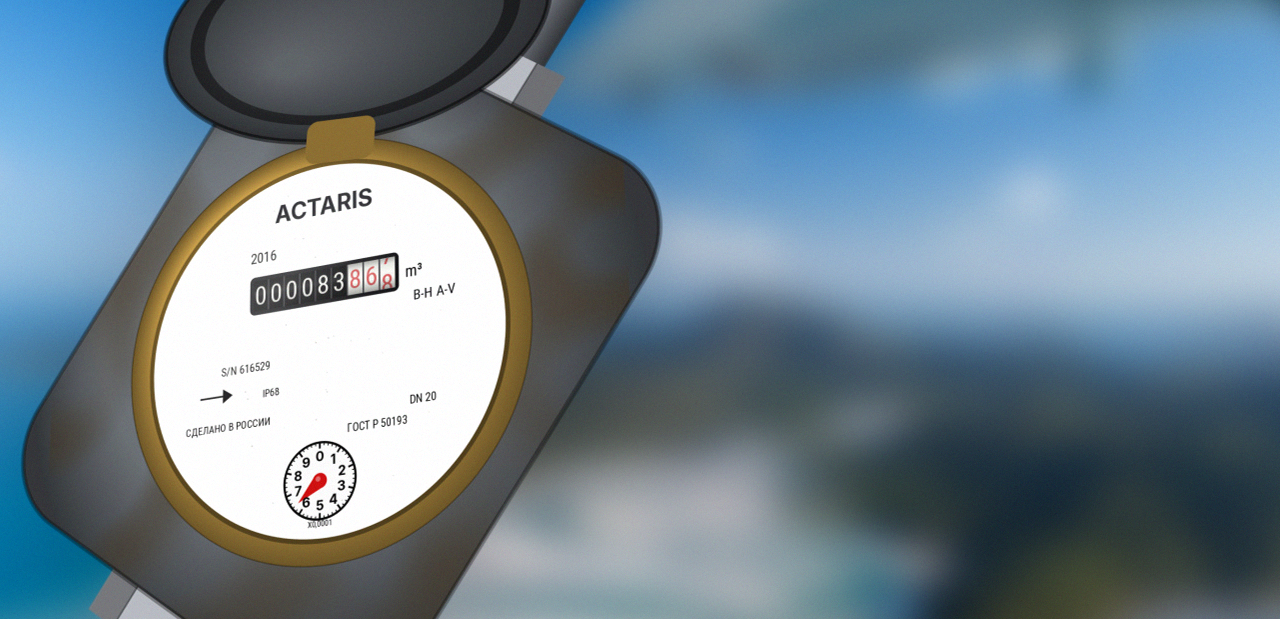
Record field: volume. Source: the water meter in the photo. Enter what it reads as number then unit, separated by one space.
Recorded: 83.8676 m³
